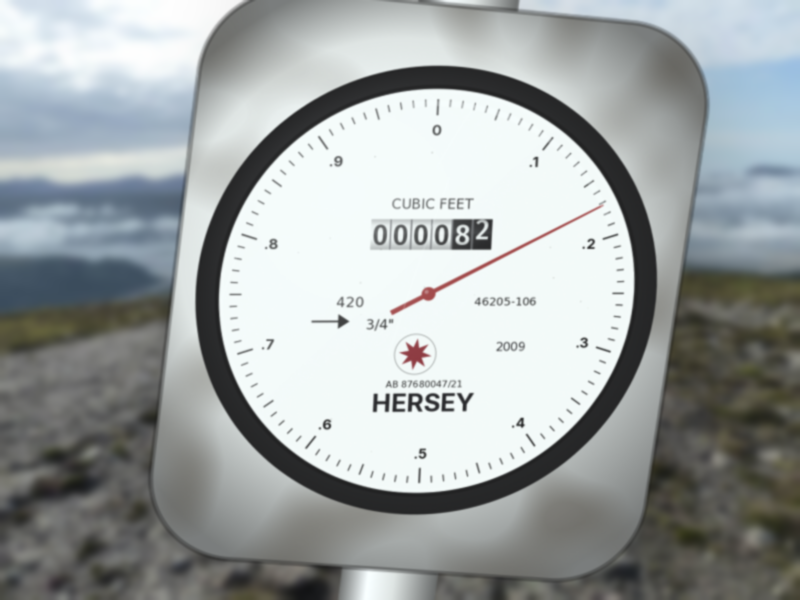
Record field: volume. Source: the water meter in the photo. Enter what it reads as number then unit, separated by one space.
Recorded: 82.17 ft³
